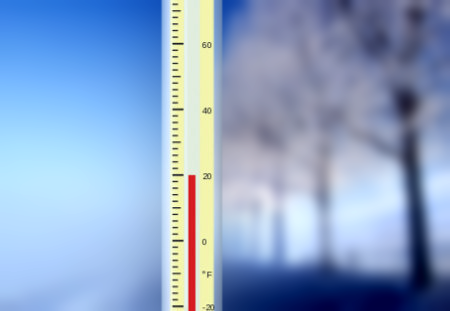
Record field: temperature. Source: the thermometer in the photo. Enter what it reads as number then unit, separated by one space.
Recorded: 20 °F
